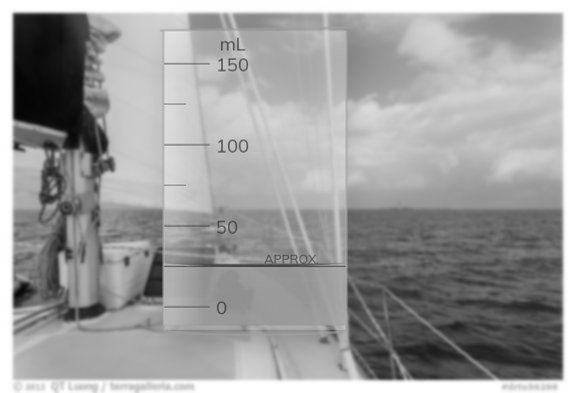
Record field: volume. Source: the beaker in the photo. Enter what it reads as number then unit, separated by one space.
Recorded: 25 mL
